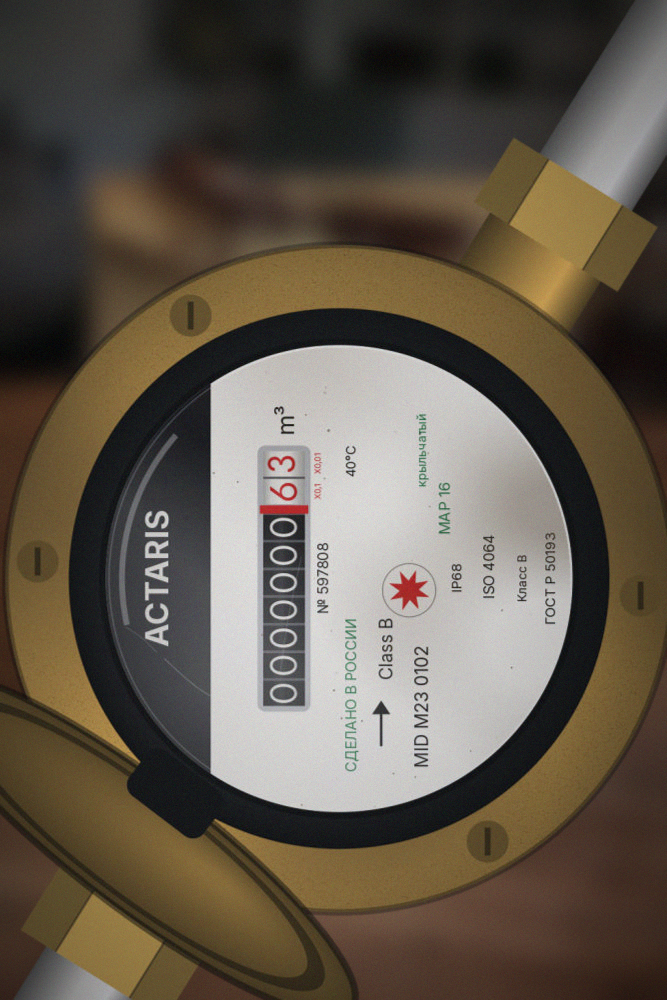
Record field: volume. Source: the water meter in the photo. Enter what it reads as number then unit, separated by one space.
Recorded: 0.63 m³
